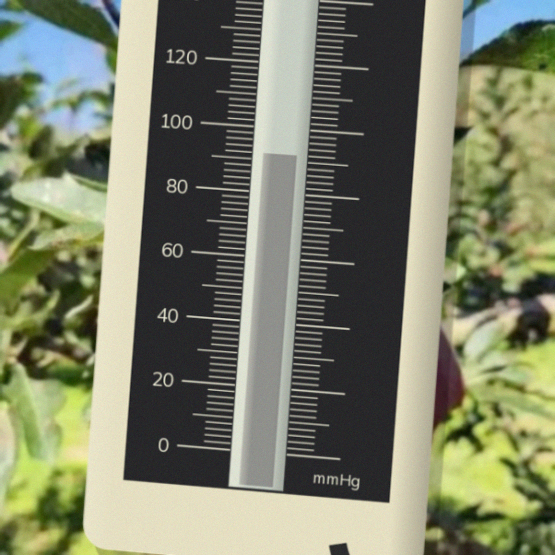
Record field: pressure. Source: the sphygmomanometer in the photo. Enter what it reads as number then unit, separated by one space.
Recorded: 92 mmHg
